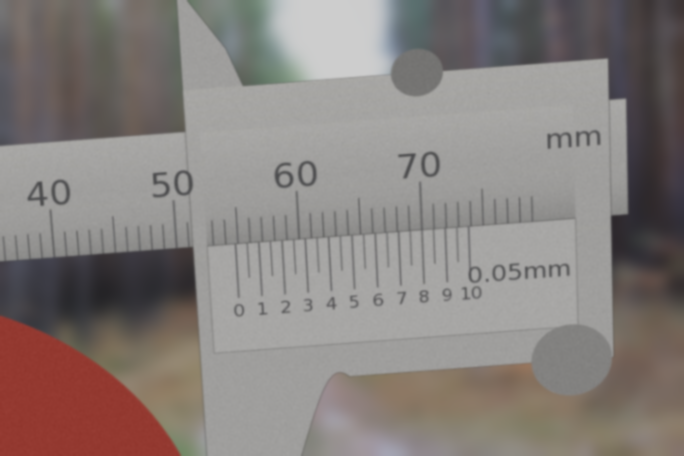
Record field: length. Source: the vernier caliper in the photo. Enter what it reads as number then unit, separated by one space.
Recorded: 54.8 mm
